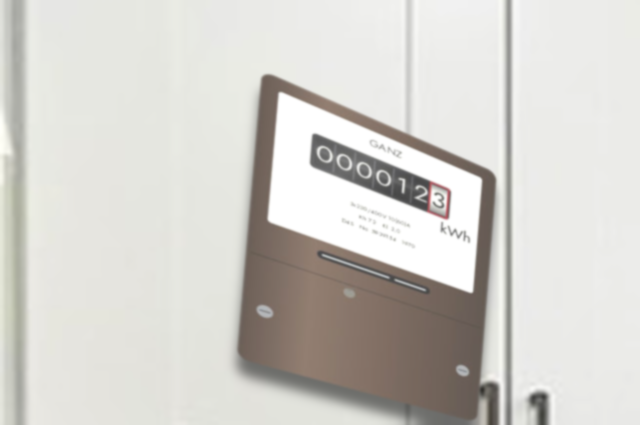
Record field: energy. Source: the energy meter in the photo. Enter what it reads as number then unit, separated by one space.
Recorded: 12.3 kWh
